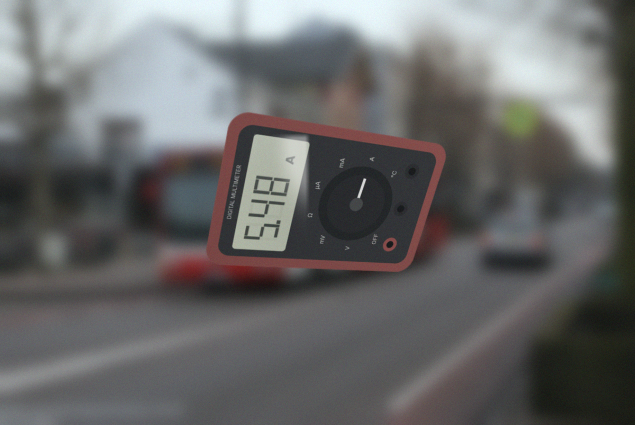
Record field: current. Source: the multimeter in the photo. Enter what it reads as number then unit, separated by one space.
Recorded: 5.48 A
